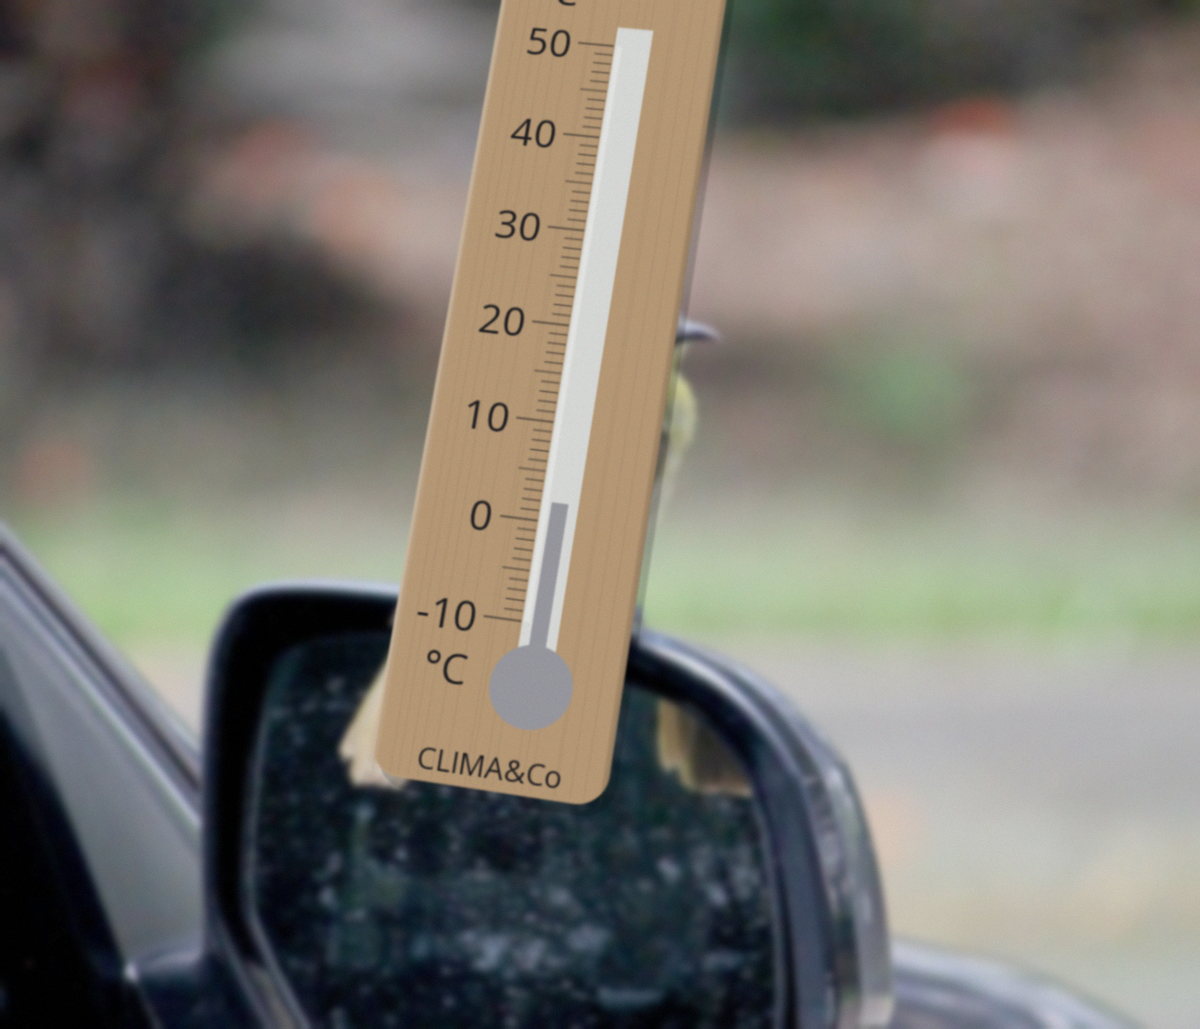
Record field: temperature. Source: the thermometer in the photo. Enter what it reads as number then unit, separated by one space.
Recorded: 2 °C
